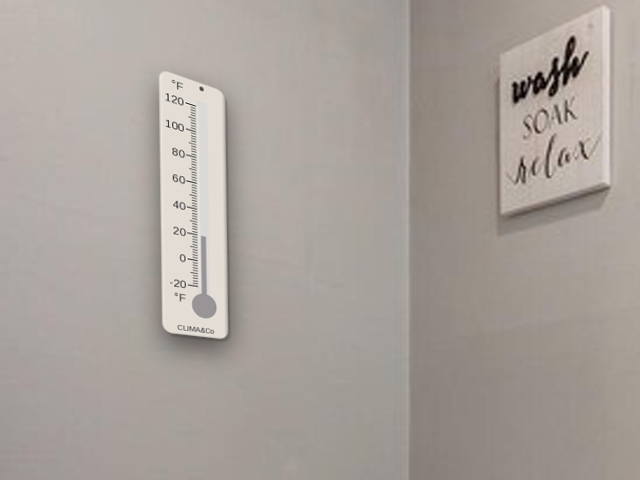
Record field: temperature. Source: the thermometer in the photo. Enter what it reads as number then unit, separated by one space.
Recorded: 20 °F
